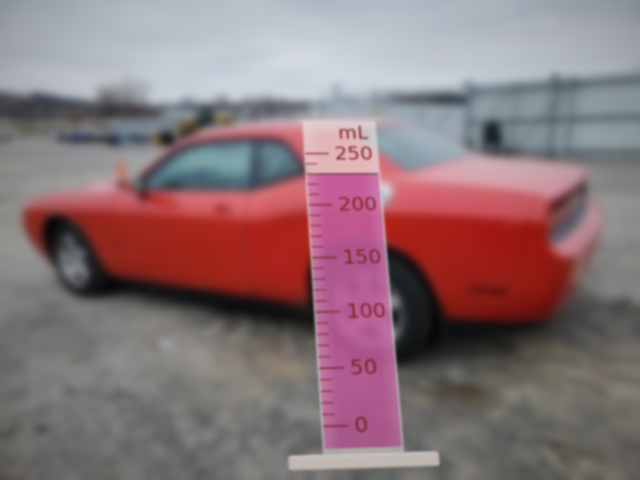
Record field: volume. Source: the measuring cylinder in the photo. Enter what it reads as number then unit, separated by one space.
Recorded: 230 mL
